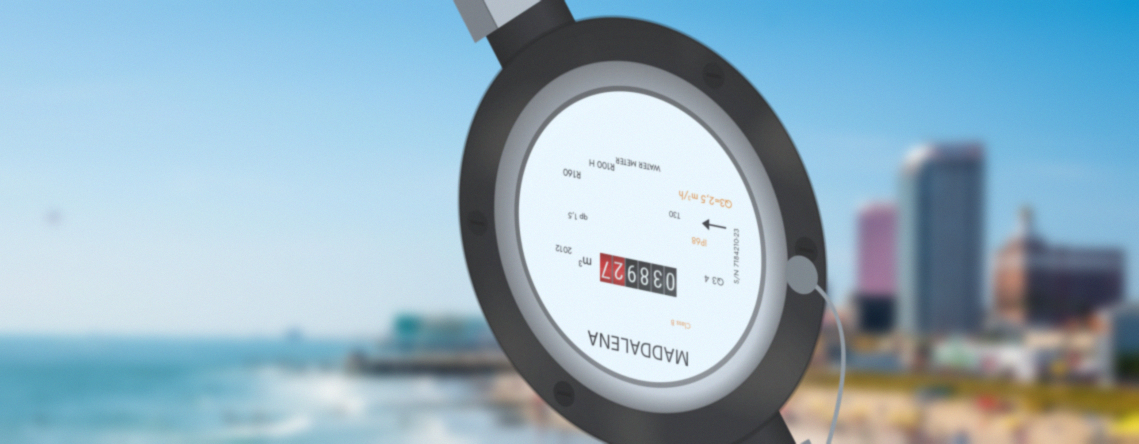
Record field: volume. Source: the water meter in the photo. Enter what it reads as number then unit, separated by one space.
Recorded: 389.27 m³
